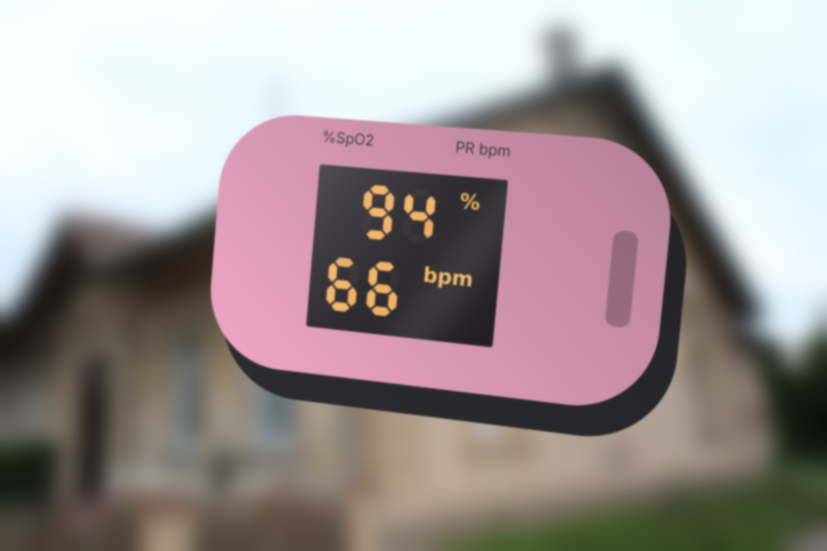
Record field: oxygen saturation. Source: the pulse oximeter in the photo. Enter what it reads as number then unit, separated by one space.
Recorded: 94 %
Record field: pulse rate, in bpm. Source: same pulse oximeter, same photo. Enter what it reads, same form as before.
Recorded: 66 bpm
